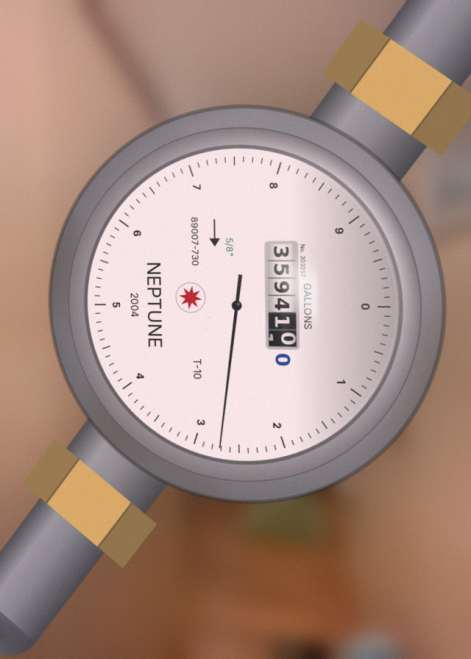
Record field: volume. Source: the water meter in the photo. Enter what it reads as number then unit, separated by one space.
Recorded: 3594102.7 gal
